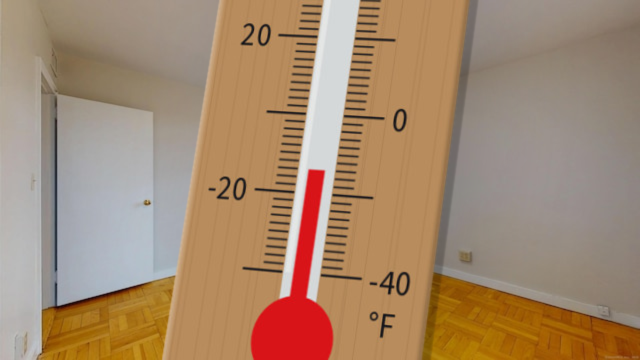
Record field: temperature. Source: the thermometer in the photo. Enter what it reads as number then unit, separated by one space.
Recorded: -14 °F
